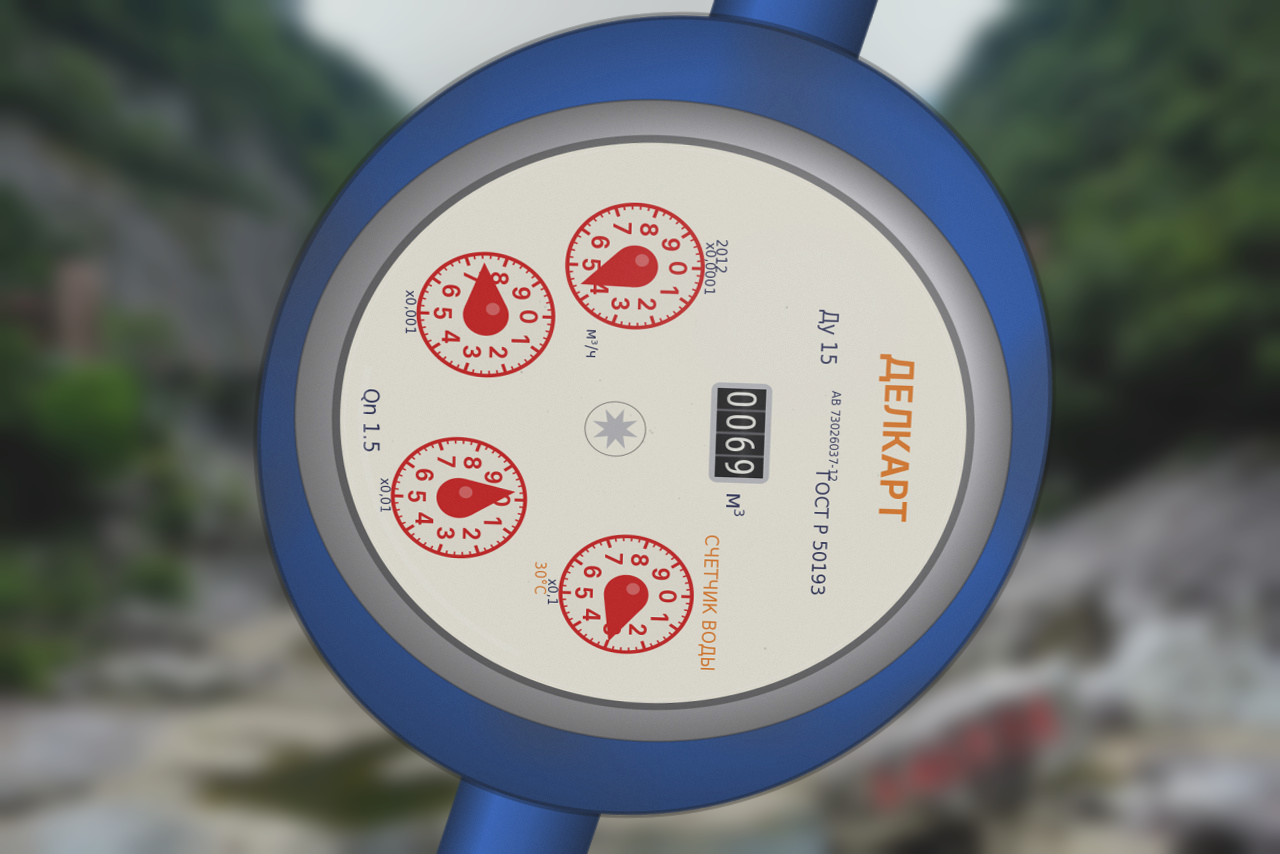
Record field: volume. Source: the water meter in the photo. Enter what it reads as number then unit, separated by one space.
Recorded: 69.2974 m³
